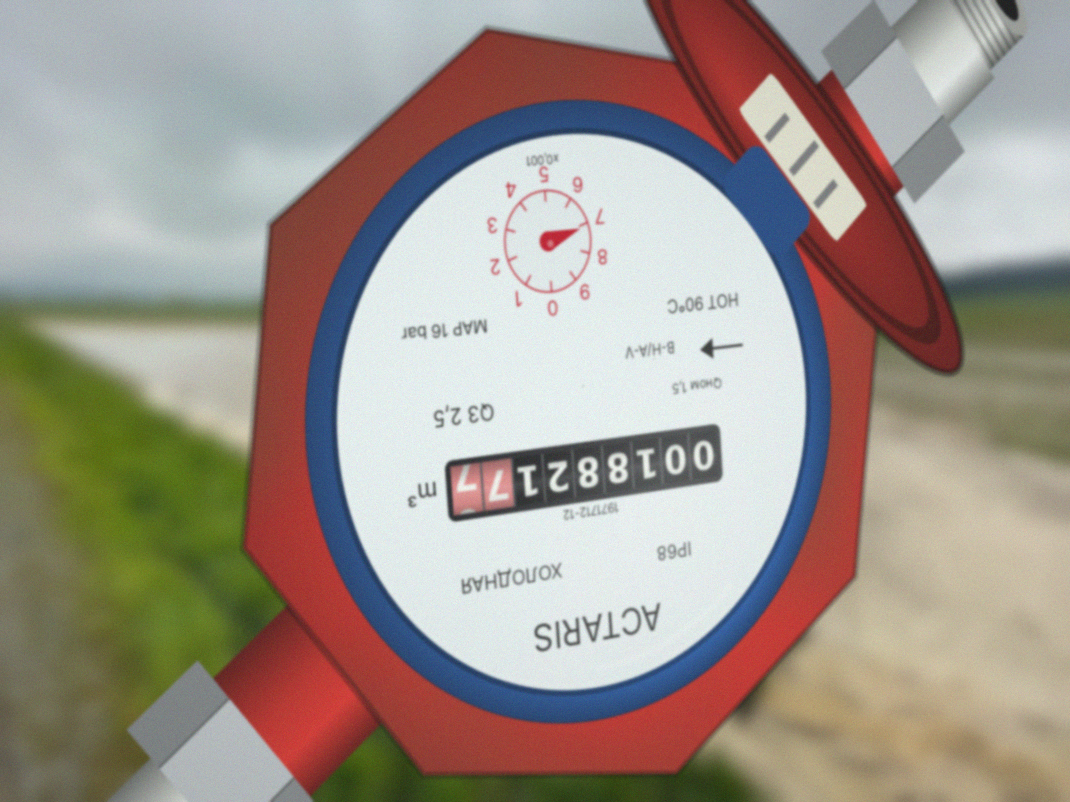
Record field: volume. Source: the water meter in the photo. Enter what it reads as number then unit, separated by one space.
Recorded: 18821.767 m³
